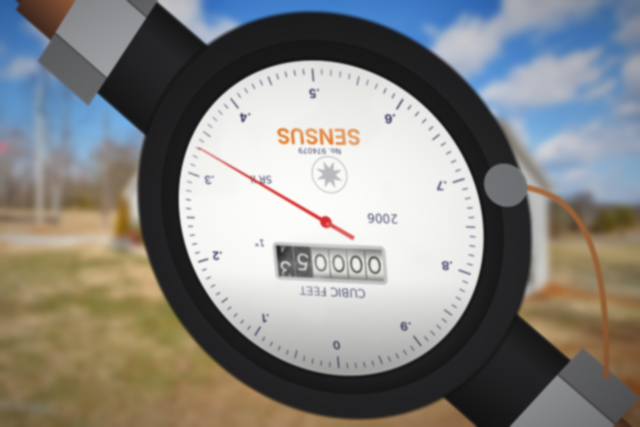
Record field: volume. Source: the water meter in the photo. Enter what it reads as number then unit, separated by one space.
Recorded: 53.33 ft³
